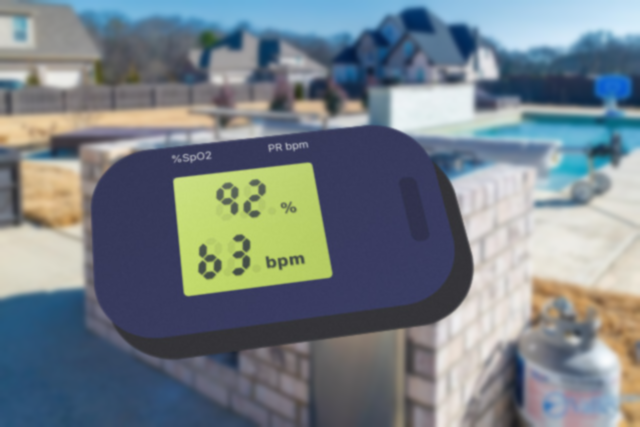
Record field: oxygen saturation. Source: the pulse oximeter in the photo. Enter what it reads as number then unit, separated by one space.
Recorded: 92 %
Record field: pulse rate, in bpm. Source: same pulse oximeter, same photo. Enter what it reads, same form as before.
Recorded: 63 bpm
